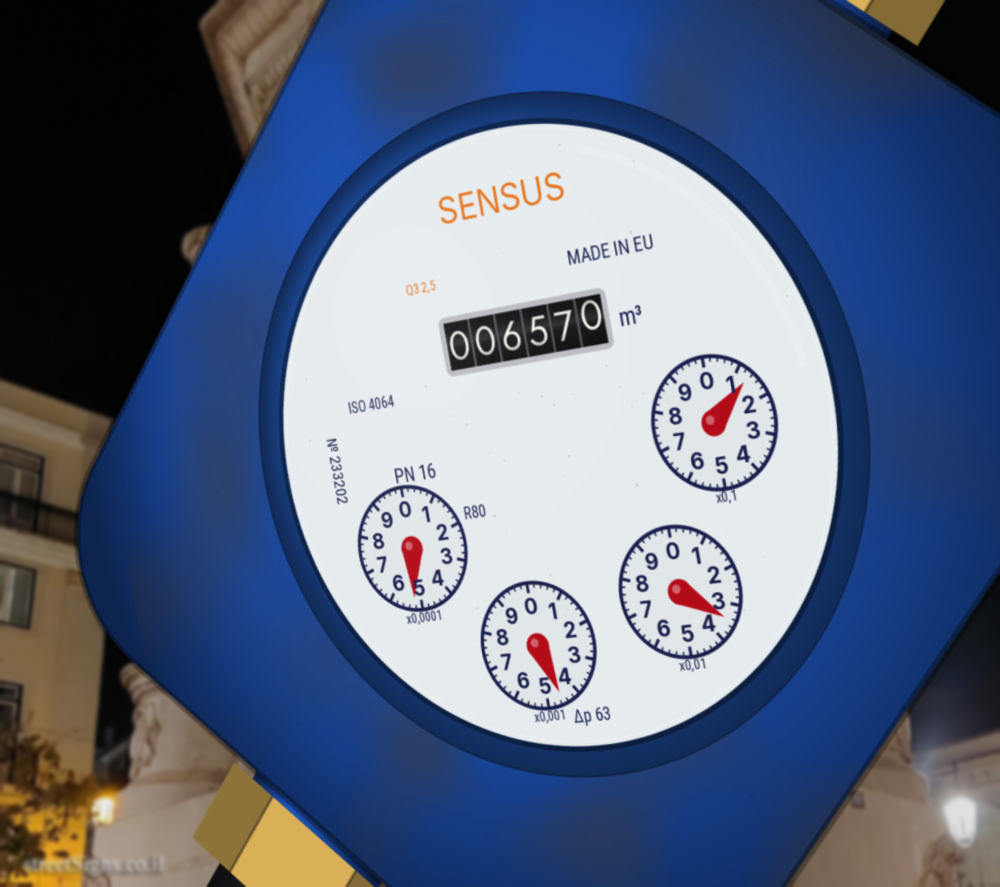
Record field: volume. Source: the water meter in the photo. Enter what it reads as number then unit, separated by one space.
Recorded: 6570.1345 m³
